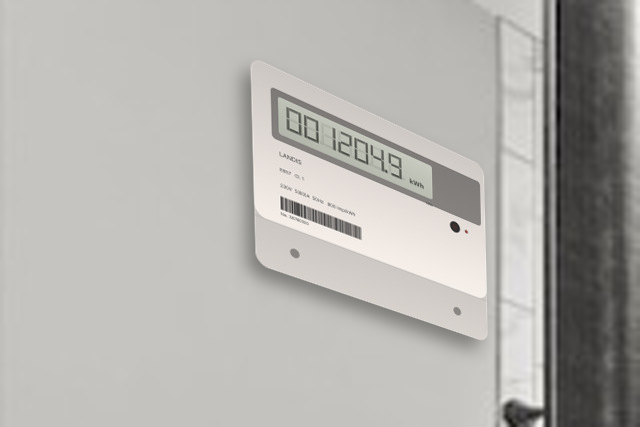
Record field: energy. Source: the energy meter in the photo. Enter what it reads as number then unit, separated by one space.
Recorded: 1204.9 kWh
